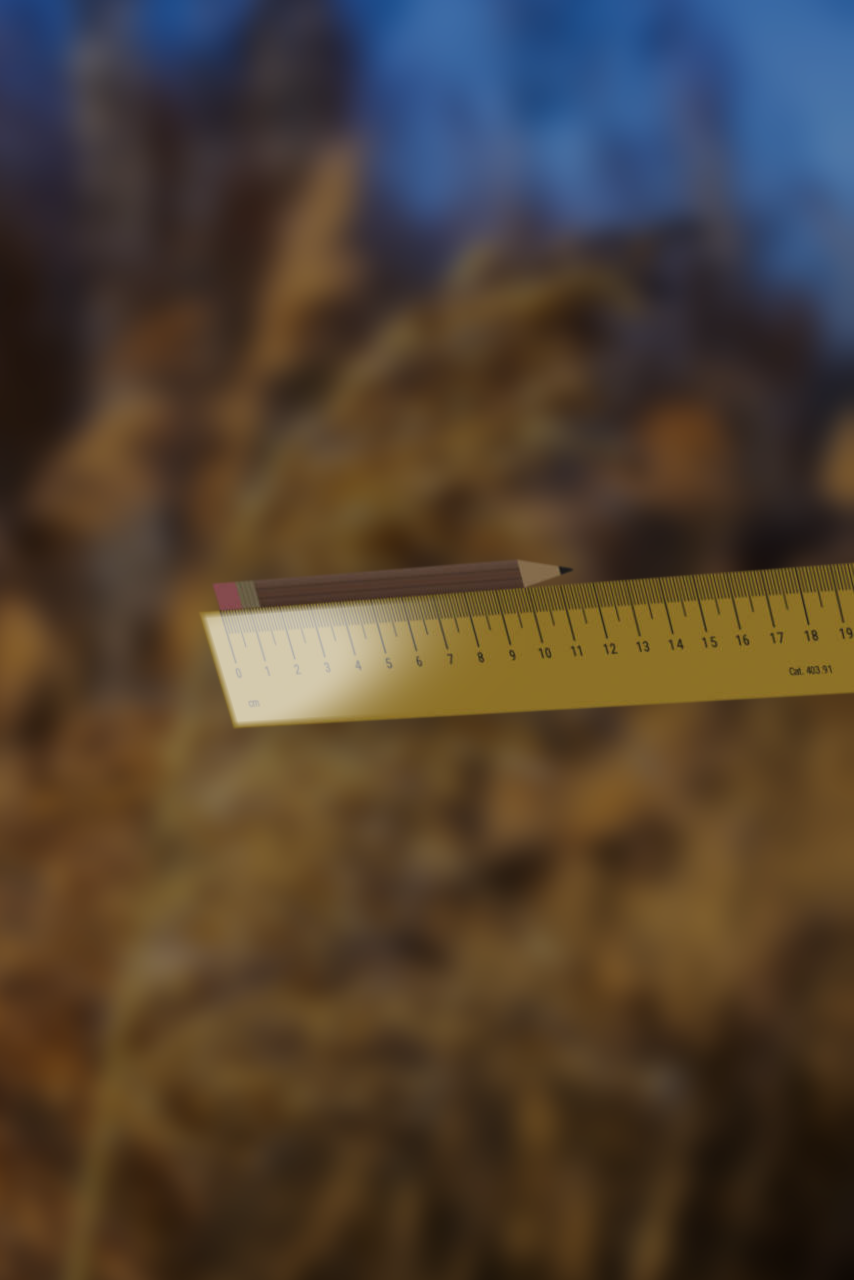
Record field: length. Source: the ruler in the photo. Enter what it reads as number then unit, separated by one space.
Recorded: 11.5 cm
